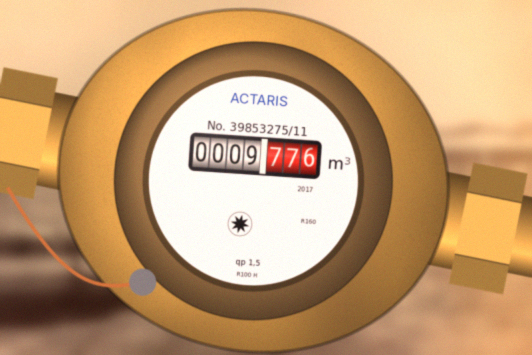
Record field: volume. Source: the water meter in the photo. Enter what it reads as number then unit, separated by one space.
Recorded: 9.776 m³
